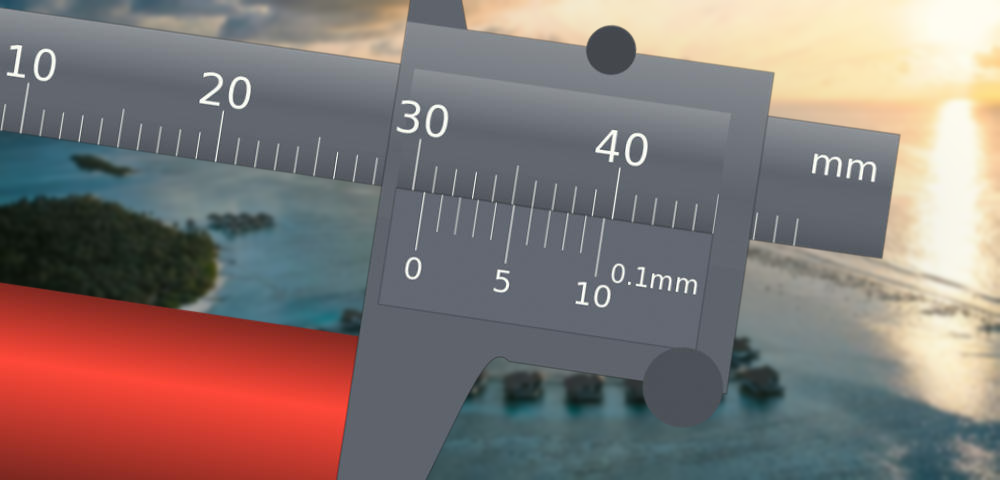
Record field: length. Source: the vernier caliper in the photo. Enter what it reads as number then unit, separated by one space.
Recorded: 30.6 mm
